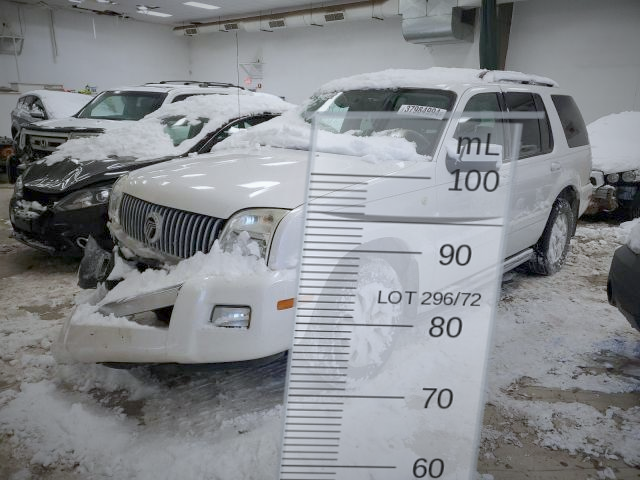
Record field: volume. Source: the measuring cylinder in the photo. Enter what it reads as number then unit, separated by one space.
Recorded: 94 mL
